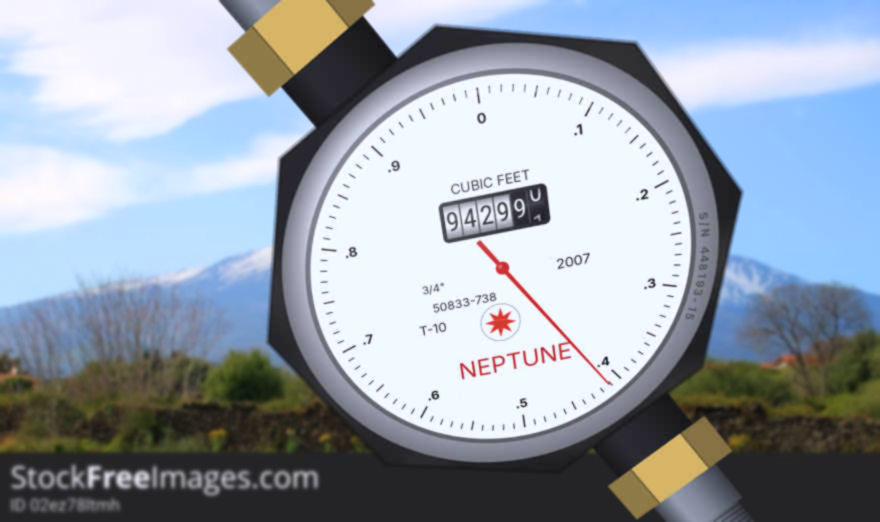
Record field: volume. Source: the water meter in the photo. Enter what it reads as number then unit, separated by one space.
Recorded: 942990.41 ft³
